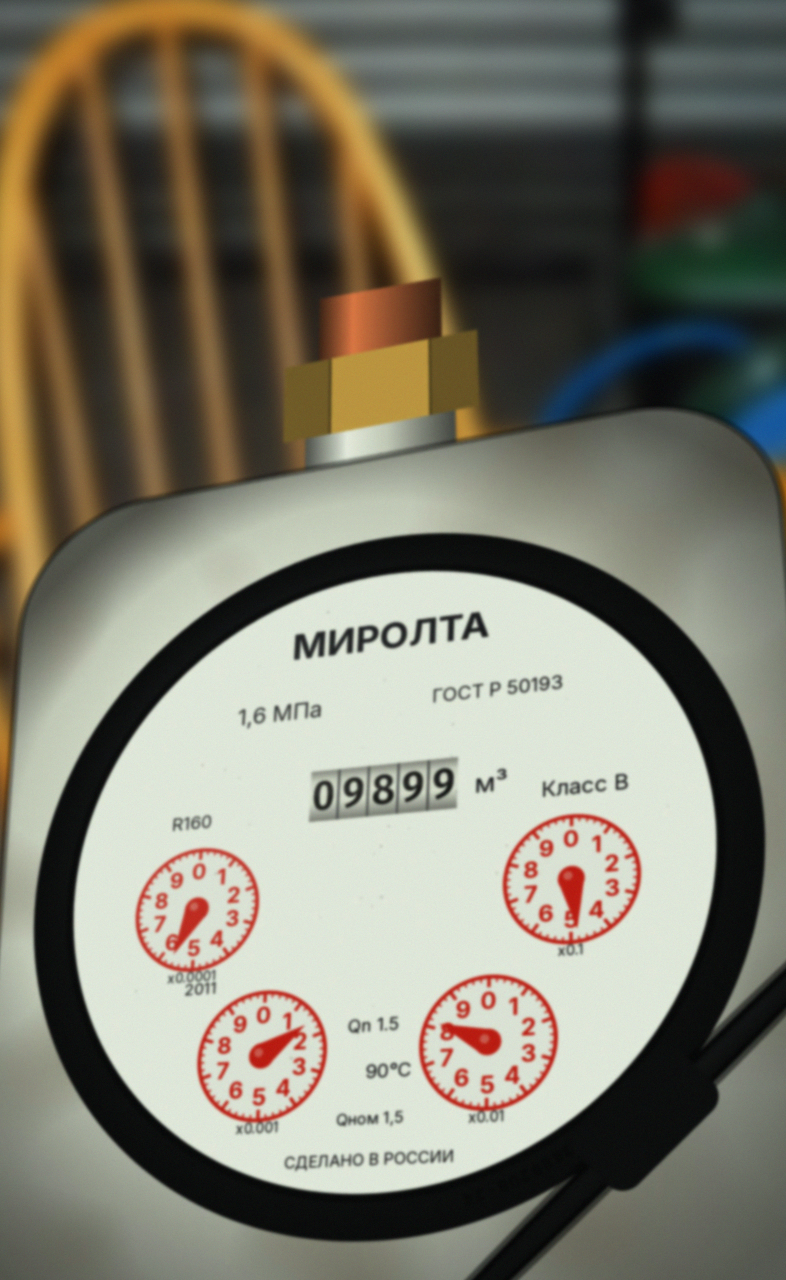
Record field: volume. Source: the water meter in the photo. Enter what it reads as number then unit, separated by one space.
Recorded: 9899.4815 m³
